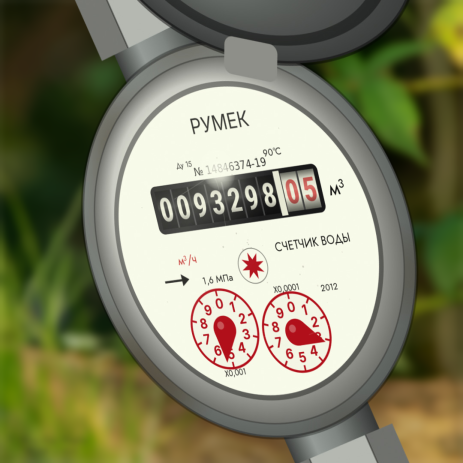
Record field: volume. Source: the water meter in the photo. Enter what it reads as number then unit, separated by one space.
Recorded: 93298.0553 m³
